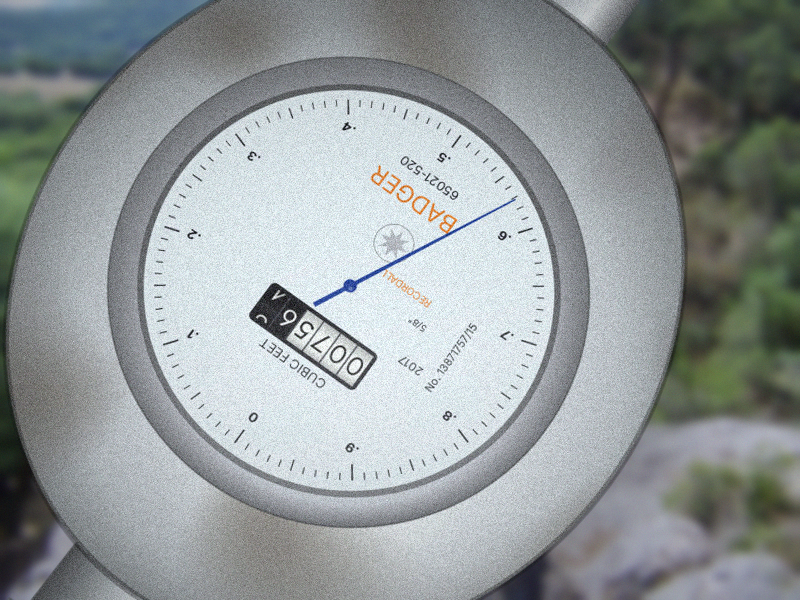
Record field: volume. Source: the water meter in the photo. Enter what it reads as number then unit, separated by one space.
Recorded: 7563.57 ft³
